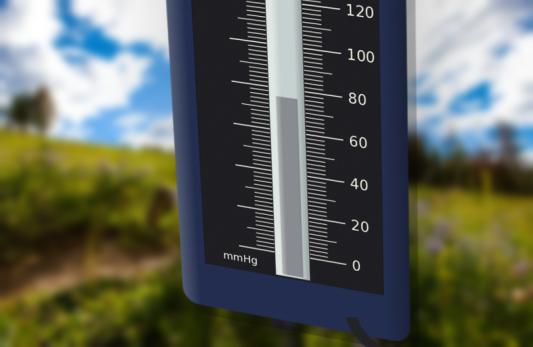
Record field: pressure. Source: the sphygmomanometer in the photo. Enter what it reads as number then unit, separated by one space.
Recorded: 76 mmHg
